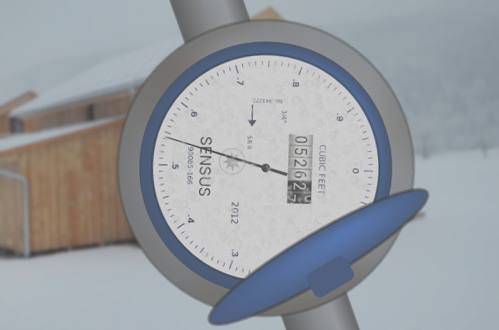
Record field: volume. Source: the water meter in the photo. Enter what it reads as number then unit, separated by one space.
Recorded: 52626.54 ft³
